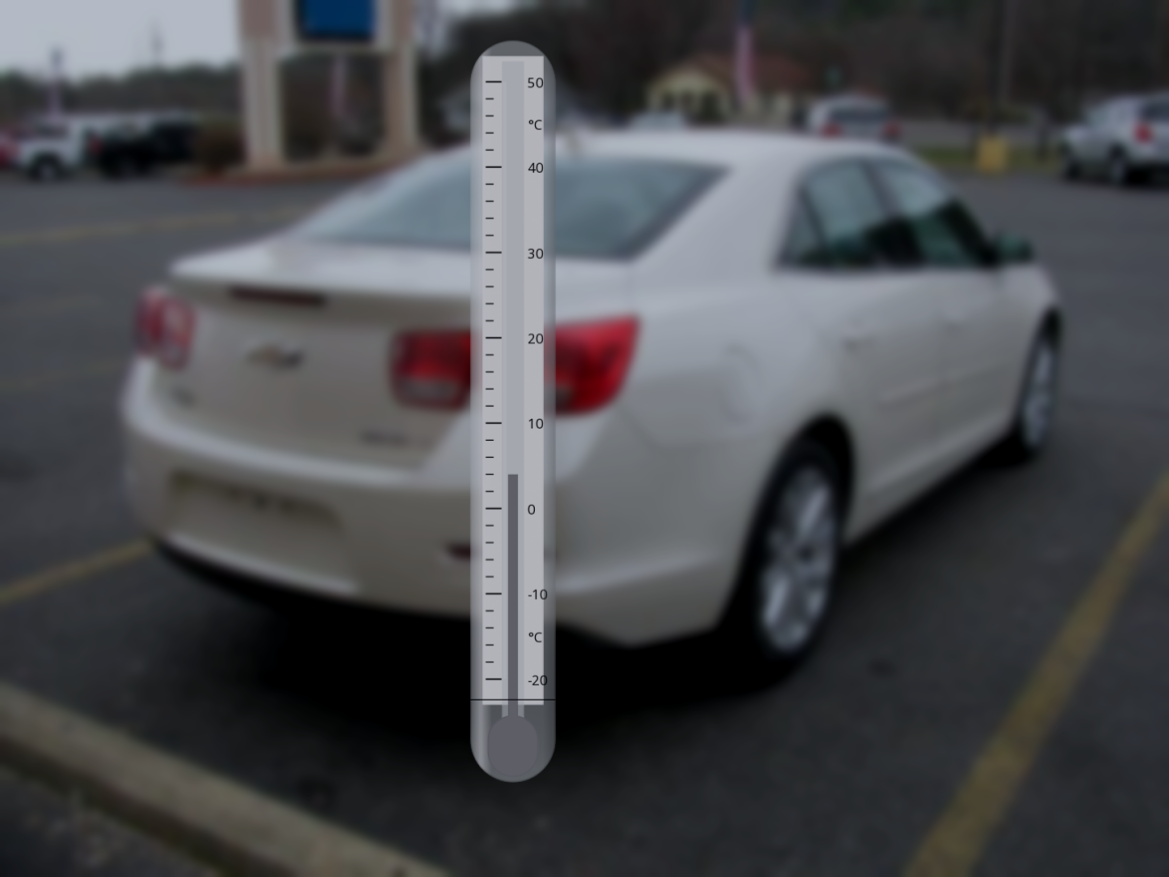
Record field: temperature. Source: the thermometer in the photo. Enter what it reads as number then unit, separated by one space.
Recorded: 4 °C
